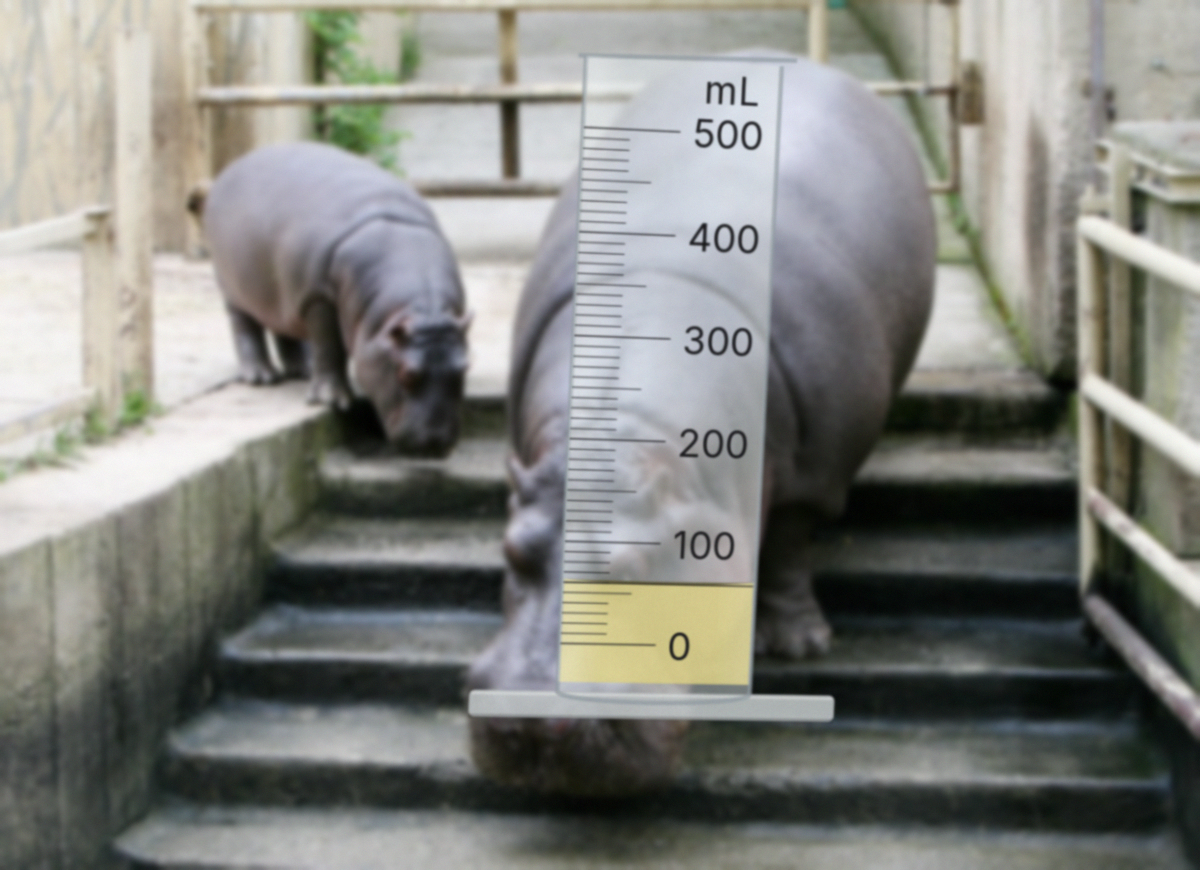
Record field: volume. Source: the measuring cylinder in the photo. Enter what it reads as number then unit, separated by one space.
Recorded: 60 mL
